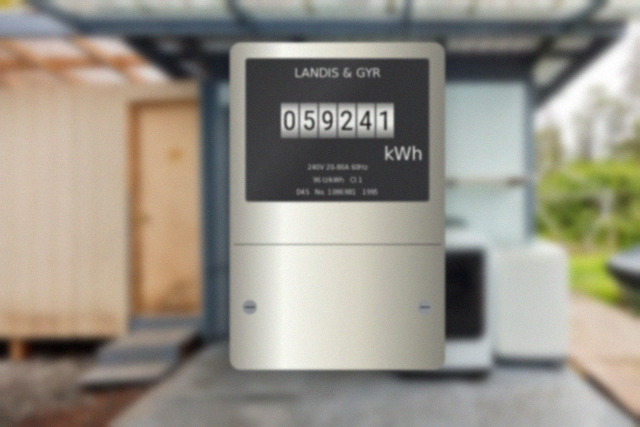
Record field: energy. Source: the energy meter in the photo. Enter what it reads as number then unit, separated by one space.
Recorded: 59241 kWh
